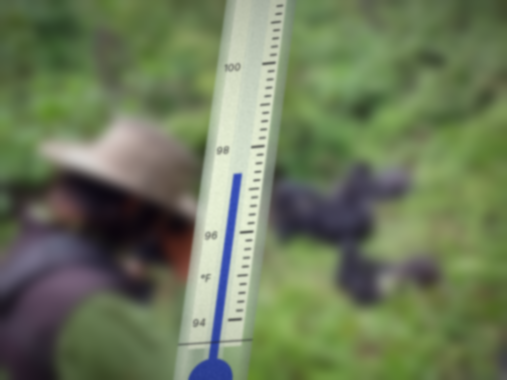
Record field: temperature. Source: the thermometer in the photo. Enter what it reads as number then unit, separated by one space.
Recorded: 97.4 °F
